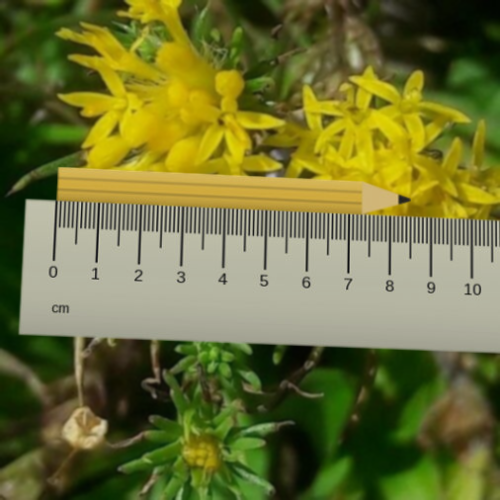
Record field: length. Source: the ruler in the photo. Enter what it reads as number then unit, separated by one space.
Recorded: 8.5 cm
